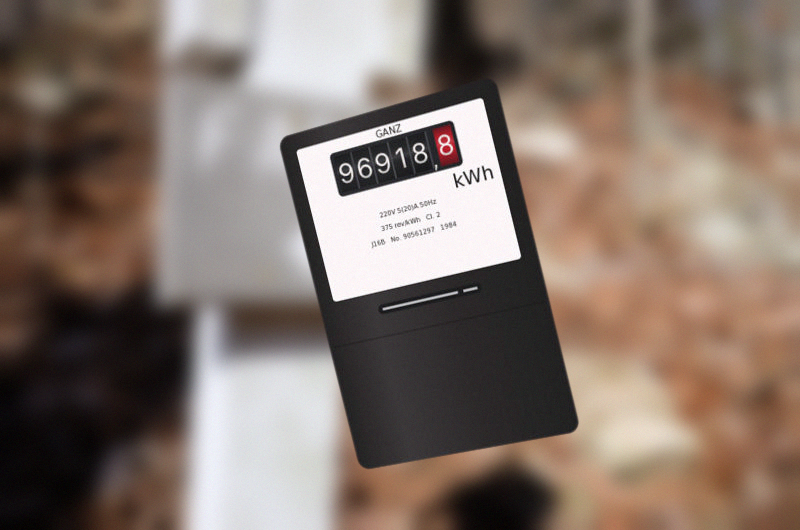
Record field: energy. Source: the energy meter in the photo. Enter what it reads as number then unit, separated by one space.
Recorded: 96918.8 kWh
